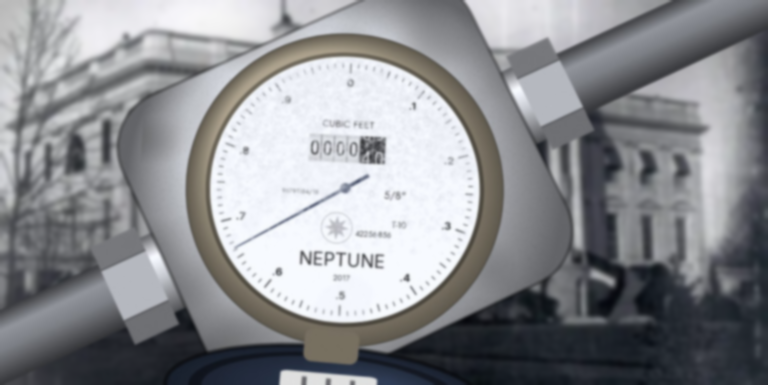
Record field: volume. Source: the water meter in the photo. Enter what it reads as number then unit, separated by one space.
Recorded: 39.66 ft³
